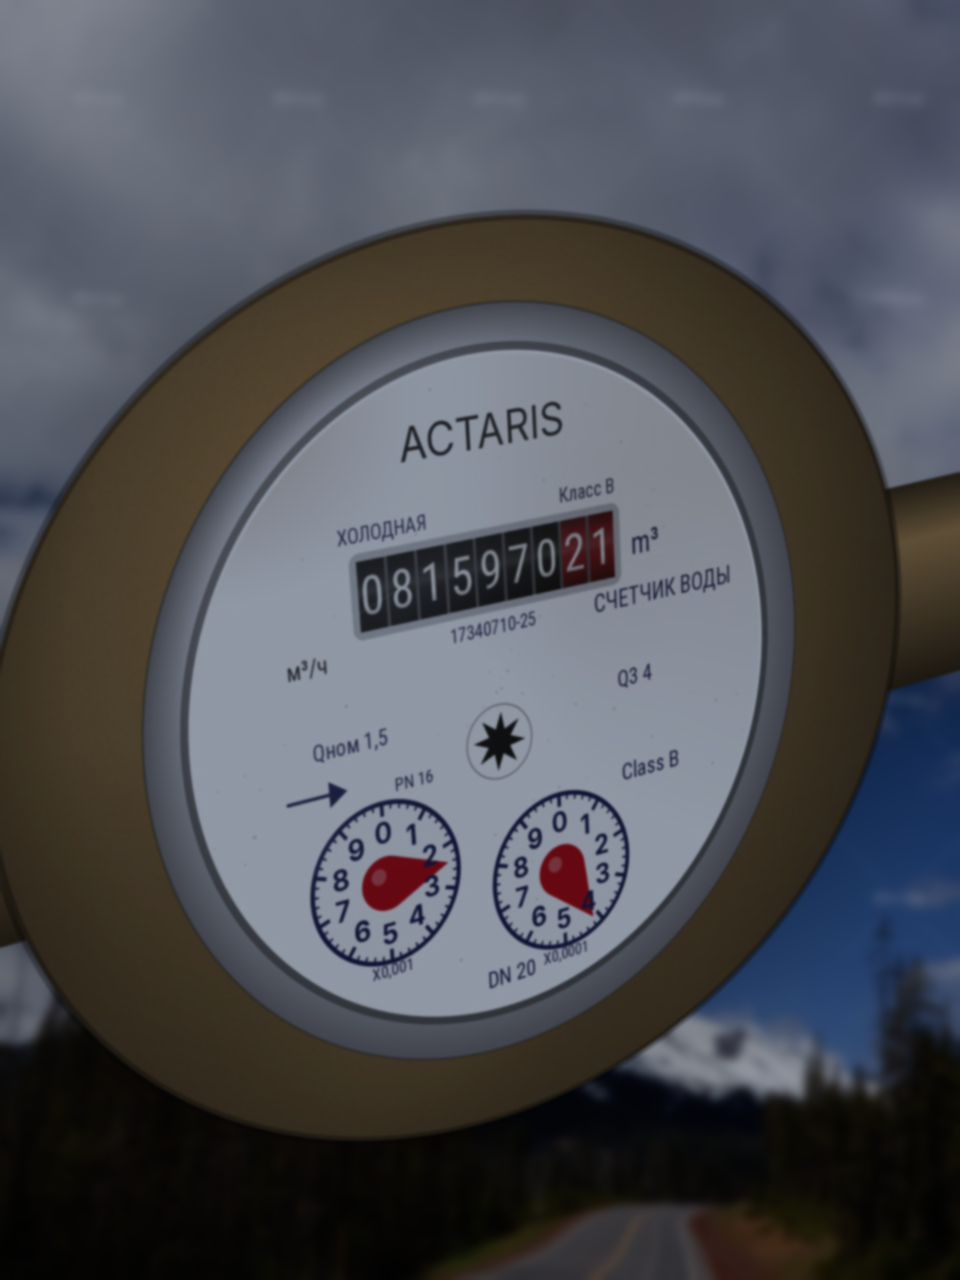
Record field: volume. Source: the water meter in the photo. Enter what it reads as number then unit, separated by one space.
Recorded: 815970.2124 m³
